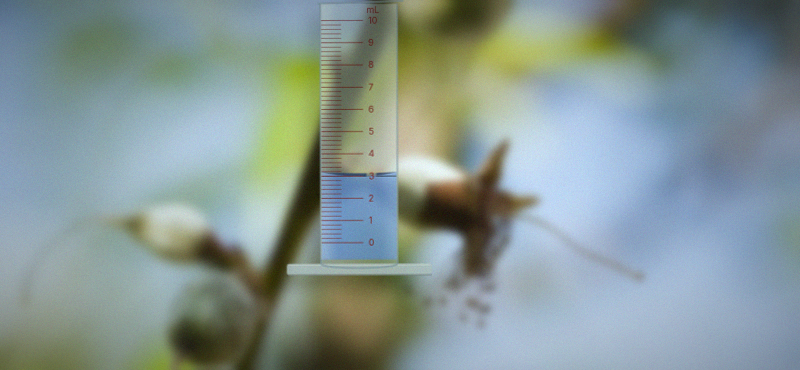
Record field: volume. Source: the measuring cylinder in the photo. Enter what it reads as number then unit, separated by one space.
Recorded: 3 mL
